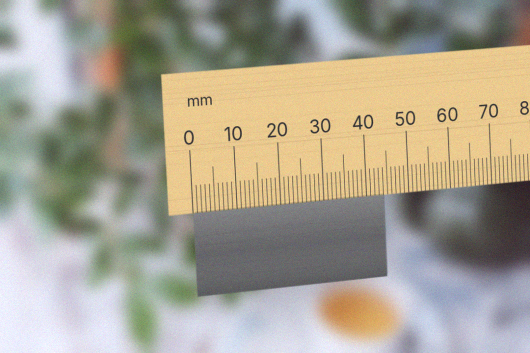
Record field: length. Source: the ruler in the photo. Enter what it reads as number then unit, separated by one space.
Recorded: 44 mm
